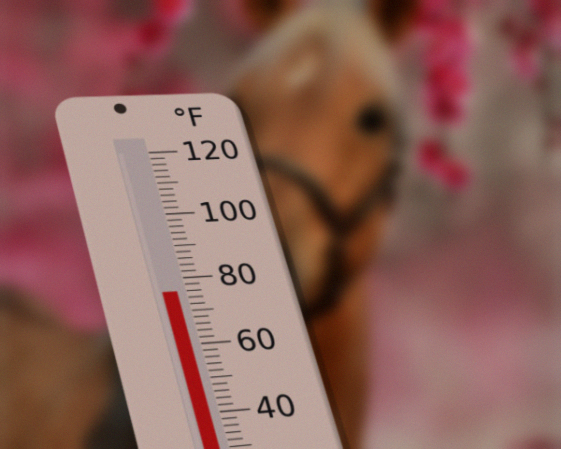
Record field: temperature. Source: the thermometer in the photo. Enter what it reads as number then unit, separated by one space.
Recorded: 76 °F
